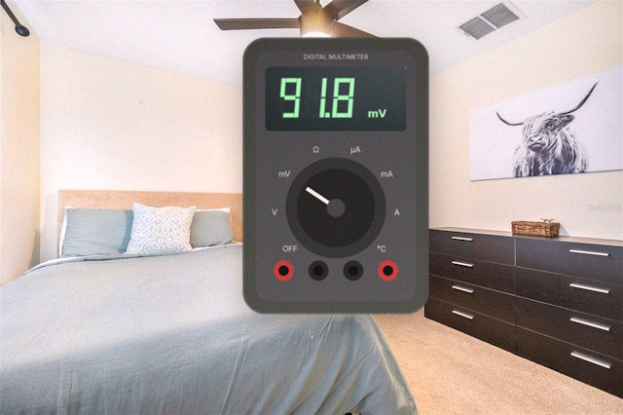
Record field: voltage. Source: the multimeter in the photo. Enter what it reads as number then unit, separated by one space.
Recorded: 91.8 mV
